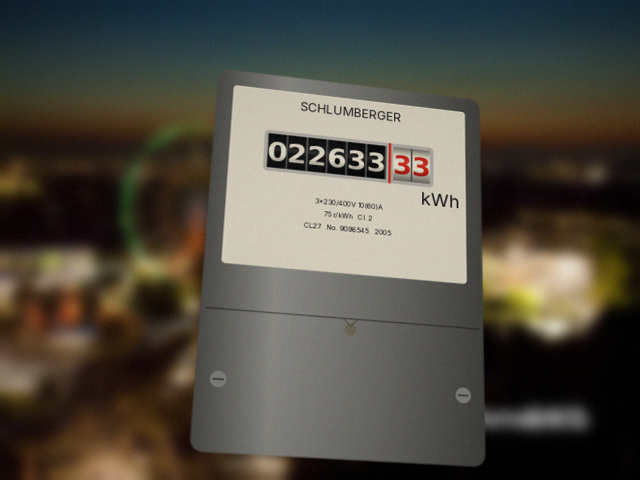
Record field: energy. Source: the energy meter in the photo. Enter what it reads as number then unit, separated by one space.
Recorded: 22633.33 kWh
